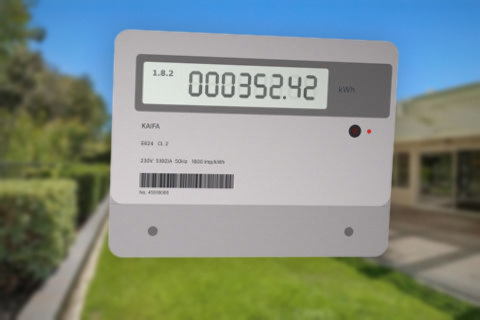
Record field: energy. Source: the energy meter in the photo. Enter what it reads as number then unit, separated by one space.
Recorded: 352.42 kWh
